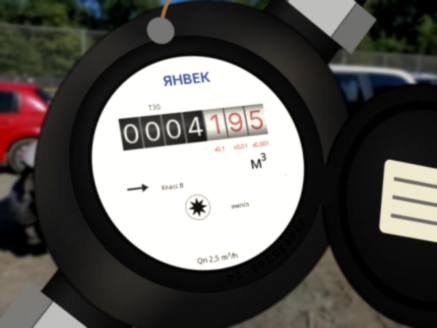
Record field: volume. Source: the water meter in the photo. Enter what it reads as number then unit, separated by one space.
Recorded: 4.195 m³
